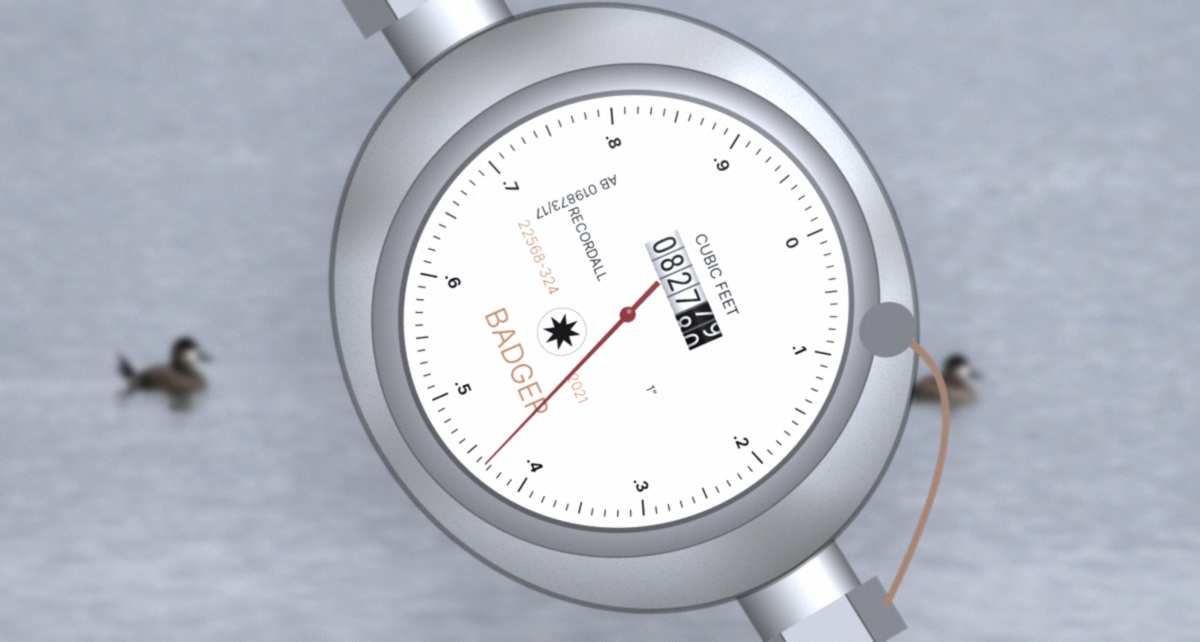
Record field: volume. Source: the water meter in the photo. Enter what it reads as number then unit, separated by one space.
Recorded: 82779.43 ft³
